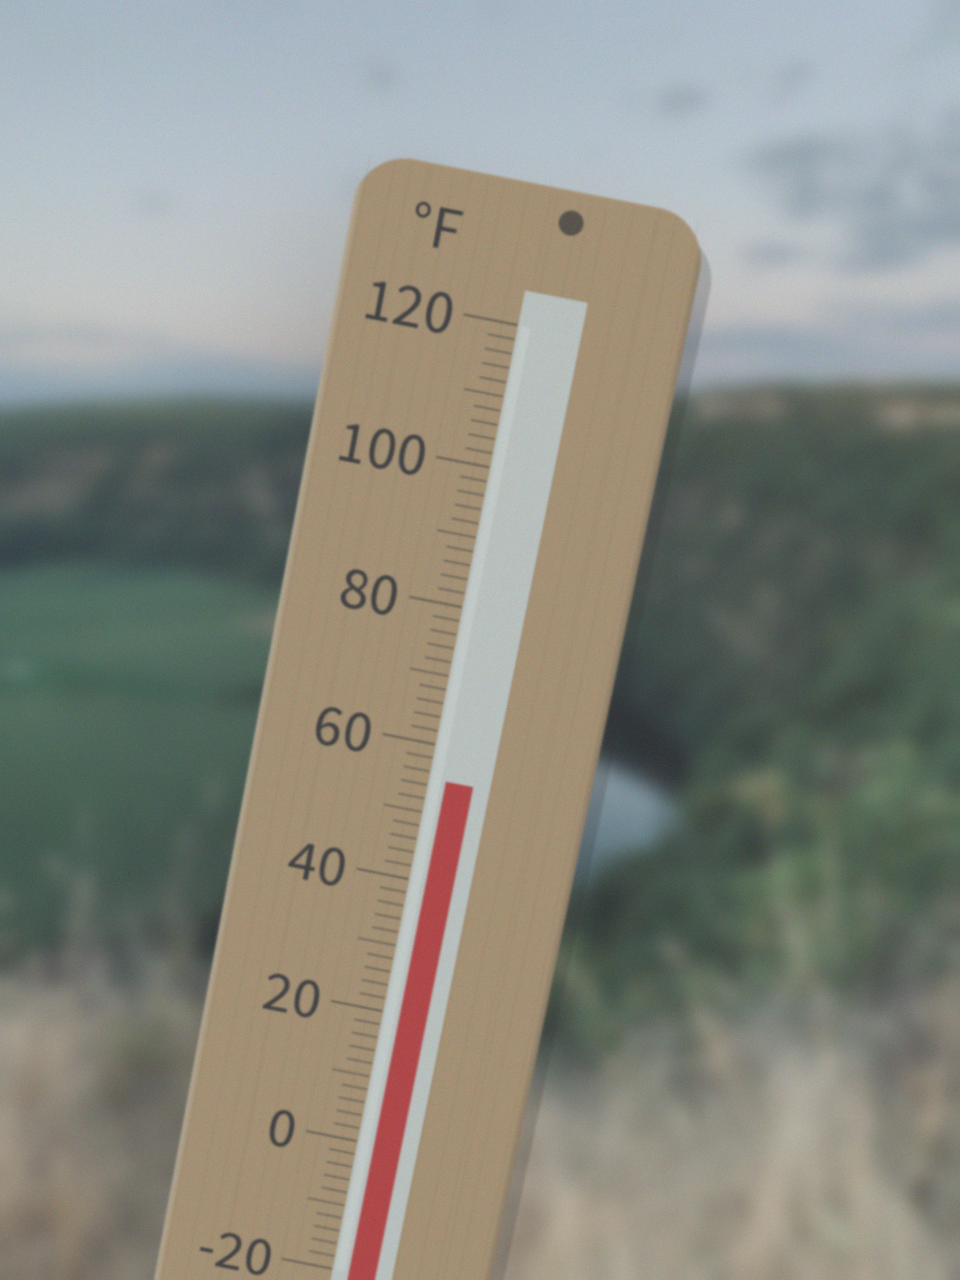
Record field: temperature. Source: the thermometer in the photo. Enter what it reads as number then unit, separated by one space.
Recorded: 55 °F
